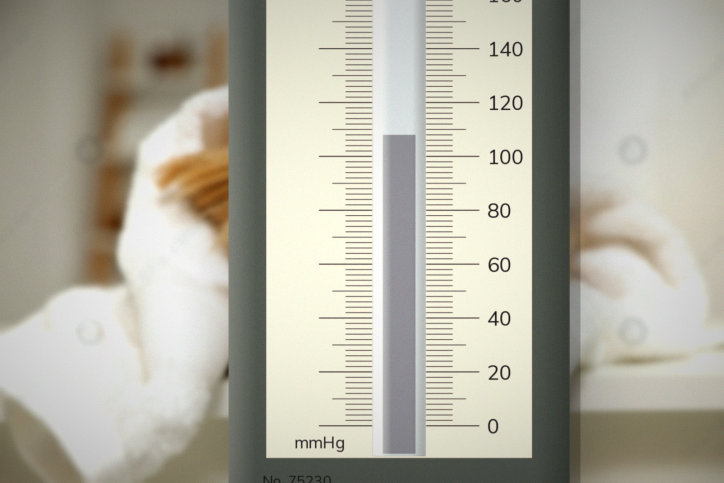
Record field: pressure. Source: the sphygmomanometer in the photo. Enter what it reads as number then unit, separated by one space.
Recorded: 108 mmHg
